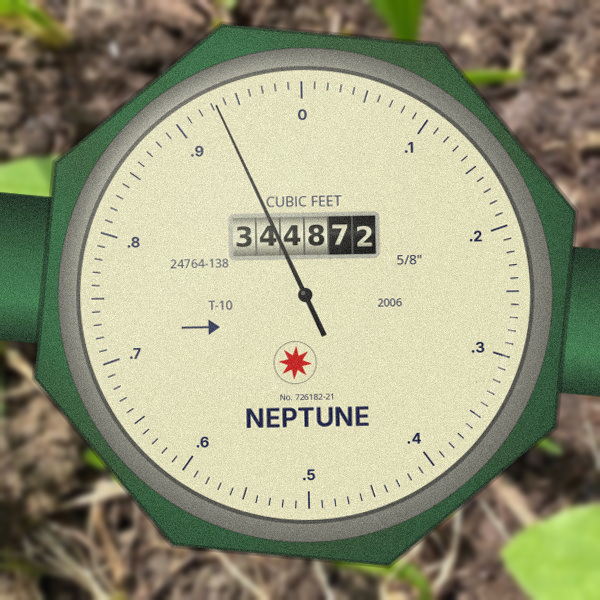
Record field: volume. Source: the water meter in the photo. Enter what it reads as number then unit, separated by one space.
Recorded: 344871.93 ft³
